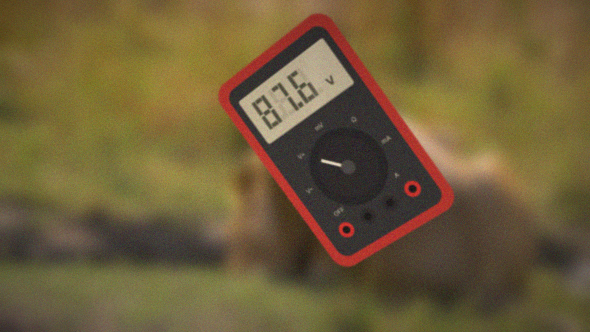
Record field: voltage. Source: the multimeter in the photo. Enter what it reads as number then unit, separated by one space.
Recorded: 87.6 V
